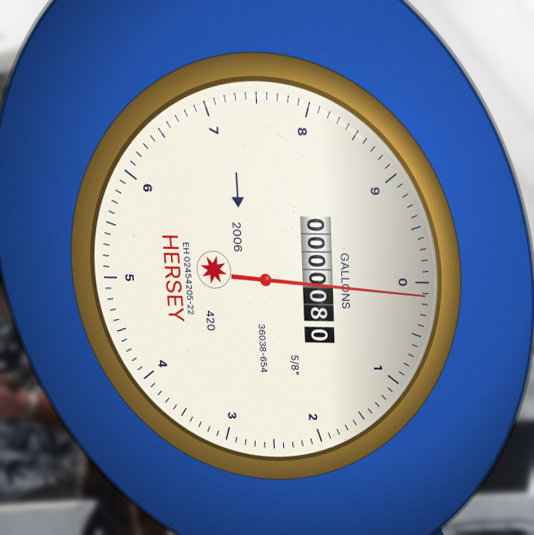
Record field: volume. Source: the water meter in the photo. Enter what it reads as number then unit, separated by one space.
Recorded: 80.1 gal
